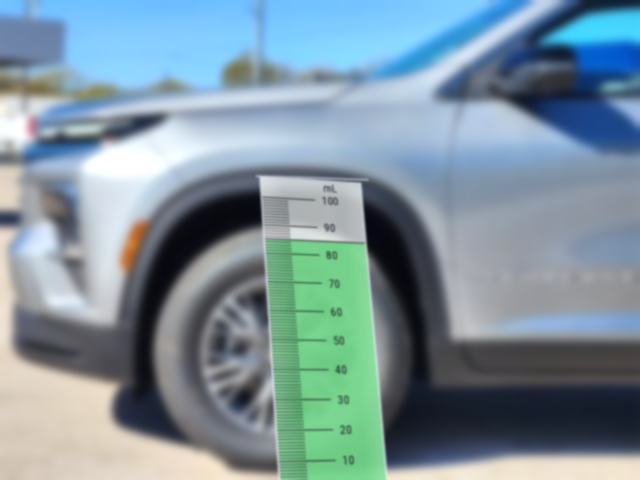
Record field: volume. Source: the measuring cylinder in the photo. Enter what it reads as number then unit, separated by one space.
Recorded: 85 mL
